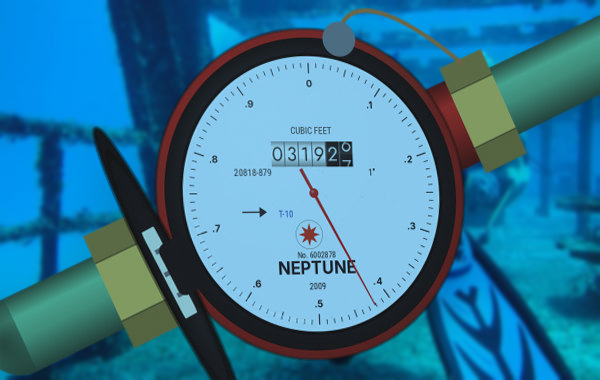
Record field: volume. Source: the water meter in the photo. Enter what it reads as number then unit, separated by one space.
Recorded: 31926.42 ft³
